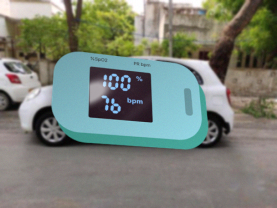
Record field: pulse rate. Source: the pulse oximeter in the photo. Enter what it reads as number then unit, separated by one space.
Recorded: 76 bpm
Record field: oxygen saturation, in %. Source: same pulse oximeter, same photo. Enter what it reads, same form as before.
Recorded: 100 %
